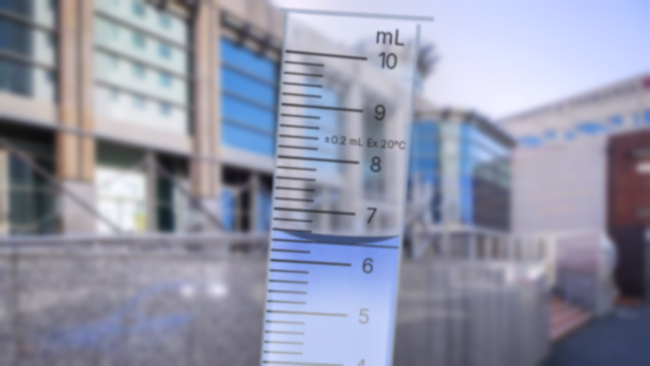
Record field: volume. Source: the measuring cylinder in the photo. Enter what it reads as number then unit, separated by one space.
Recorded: 6.4 mL
